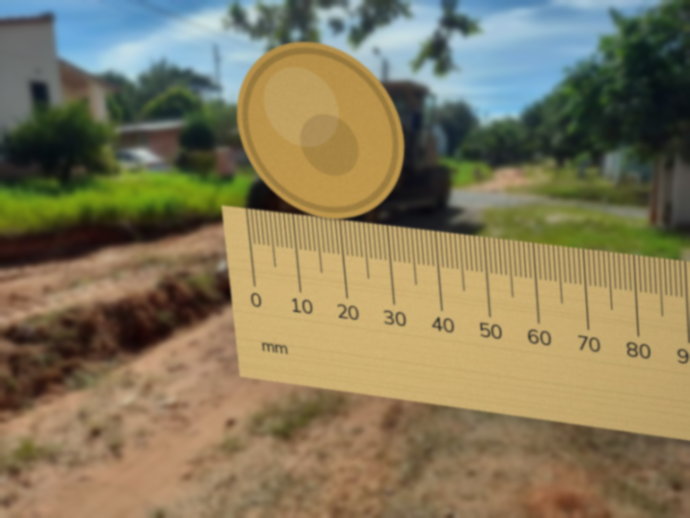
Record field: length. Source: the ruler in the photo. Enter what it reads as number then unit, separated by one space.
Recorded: 35 mm
